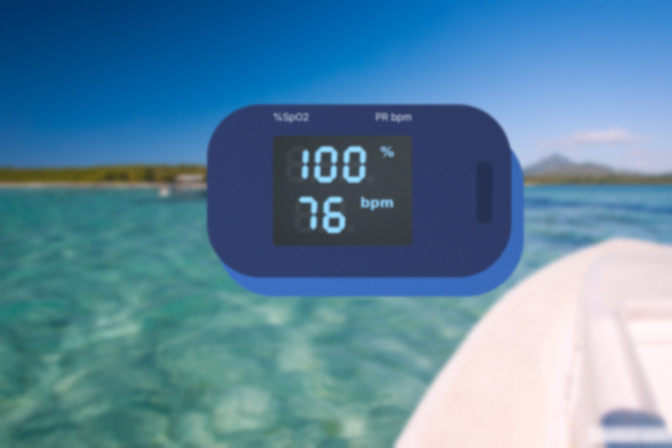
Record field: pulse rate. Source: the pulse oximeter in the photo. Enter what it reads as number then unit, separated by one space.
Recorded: 76 bpm
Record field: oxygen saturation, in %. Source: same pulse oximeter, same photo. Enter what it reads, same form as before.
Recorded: 100 %
